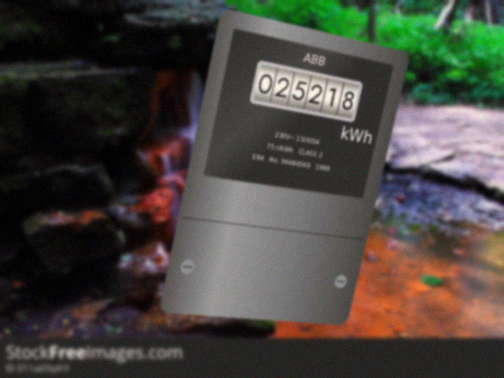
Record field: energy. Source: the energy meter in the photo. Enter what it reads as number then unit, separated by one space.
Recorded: 25218 kWh
